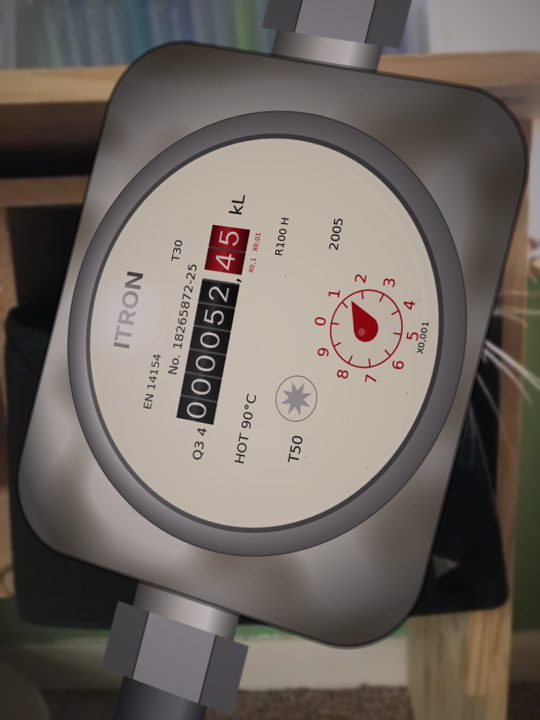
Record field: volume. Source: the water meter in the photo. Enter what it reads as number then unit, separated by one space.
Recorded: 52.451 kL
